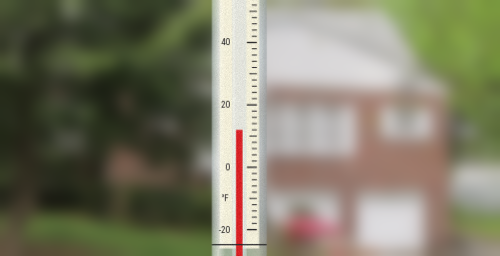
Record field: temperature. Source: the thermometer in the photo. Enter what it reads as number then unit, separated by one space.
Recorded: 12 °F
